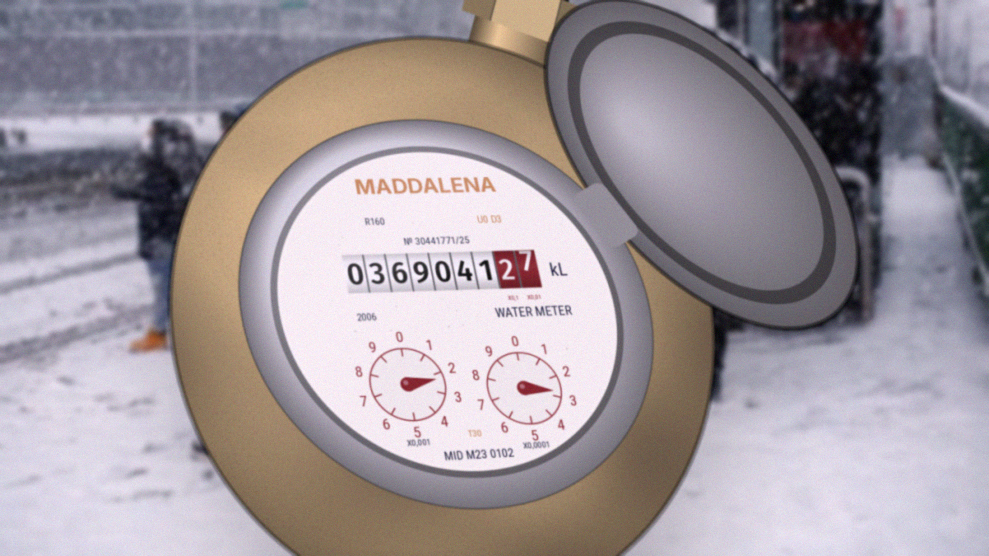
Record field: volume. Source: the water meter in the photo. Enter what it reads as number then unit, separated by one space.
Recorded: 369041.2722 kL
